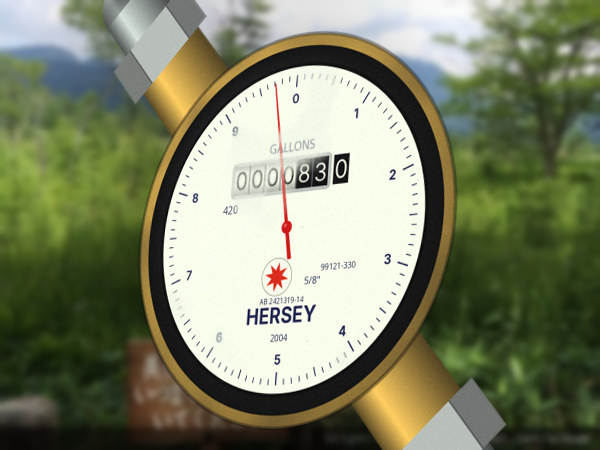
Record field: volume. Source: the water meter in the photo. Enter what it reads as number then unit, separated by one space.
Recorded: 829.7 gal
